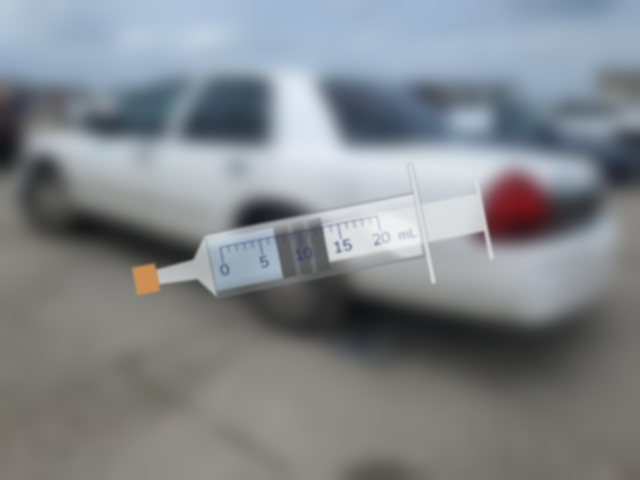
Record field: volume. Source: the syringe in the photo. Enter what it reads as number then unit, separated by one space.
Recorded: 7 mL
